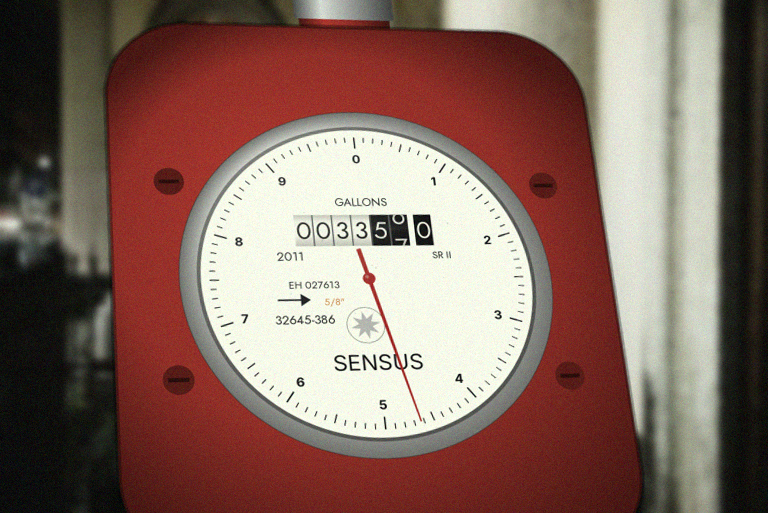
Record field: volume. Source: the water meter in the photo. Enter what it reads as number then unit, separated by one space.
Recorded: 33564.6 gal
